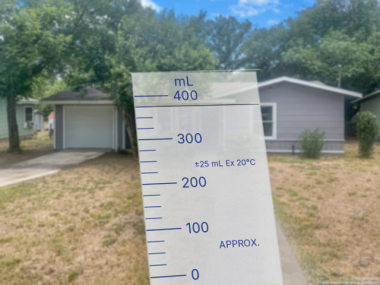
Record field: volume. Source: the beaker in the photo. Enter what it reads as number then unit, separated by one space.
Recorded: 375 mL
